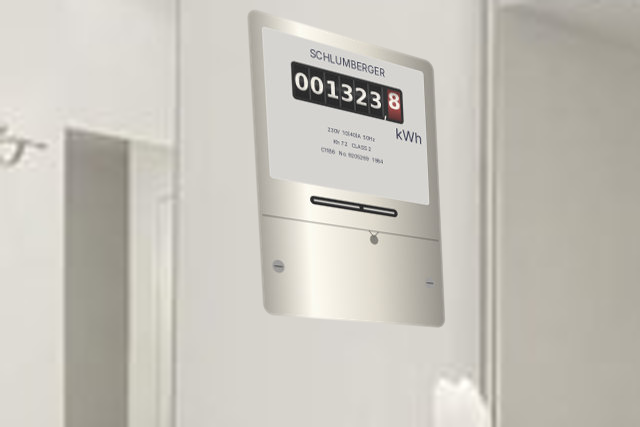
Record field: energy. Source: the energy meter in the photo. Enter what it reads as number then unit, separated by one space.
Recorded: 1323.8 kWh
